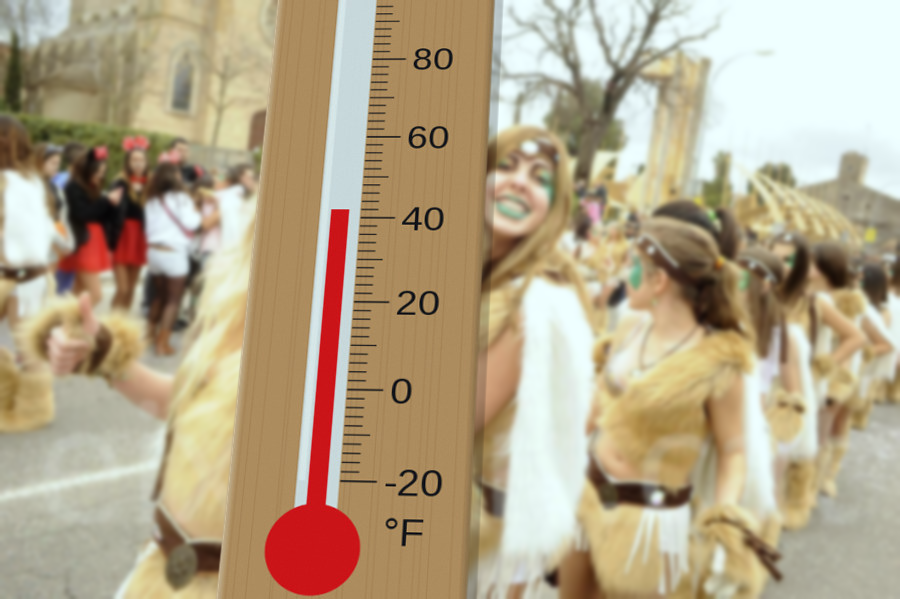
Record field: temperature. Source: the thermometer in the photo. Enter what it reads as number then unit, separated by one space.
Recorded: 42 °F
